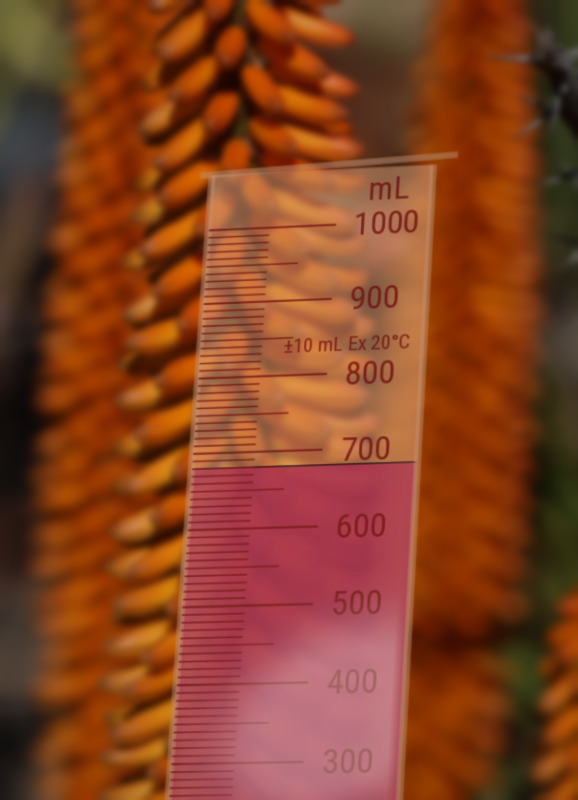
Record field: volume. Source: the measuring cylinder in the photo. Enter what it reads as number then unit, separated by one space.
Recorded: 680 mL
